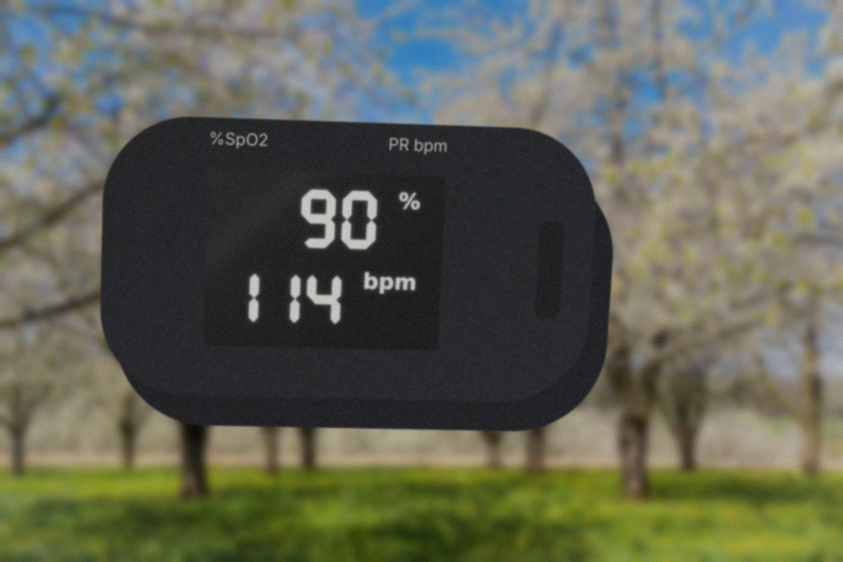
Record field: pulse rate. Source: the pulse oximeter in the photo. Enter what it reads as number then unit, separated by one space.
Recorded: 114 bpm
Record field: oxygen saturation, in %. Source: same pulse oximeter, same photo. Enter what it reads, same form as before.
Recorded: 90 %
